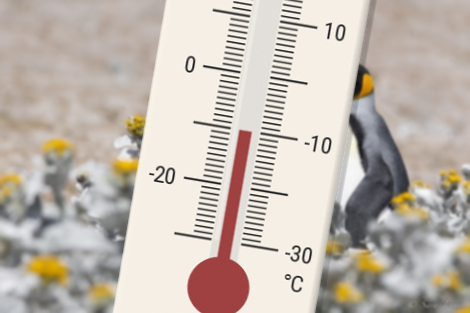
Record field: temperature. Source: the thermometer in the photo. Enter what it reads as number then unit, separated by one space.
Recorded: -10 °C
